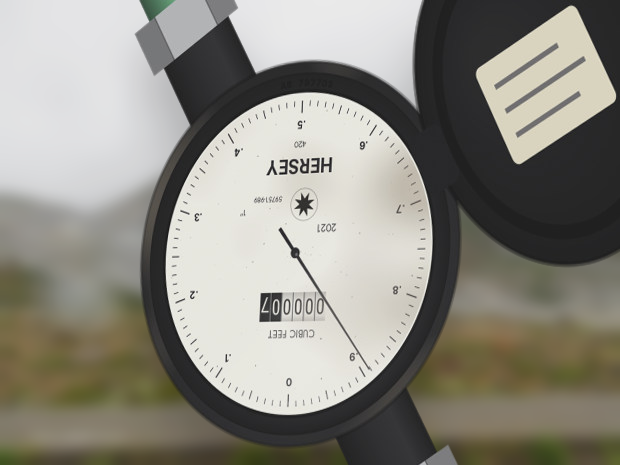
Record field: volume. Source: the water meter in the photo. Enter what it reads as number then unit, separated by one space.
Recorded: 6.89 ft³
